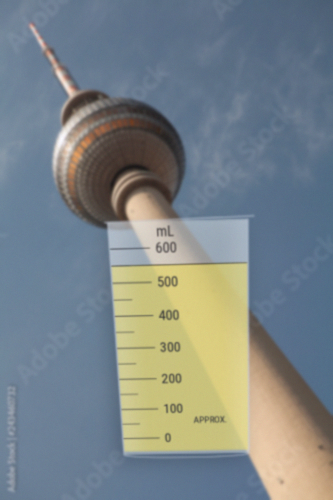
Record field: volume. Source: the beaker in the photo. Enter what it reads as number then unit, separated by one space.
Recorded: 550 mL
